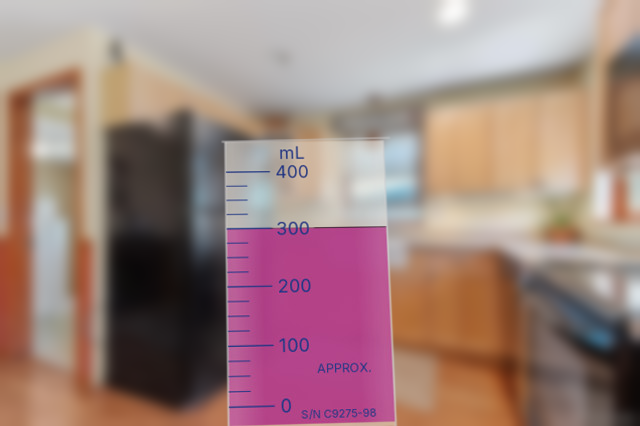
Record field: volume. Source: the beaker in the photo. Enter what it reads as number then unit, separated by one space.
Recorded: 300 mL
